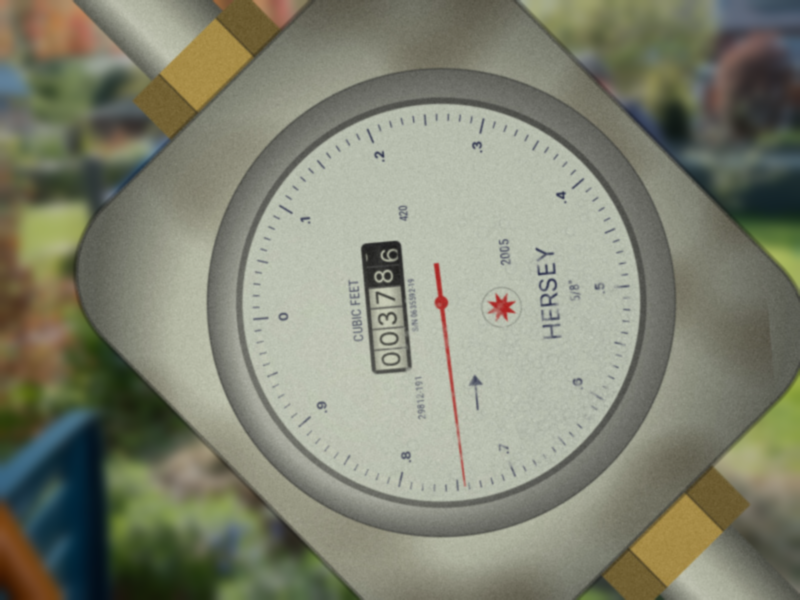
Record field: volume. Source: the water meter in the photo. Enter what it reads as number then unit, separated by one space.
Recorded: 3785.74 ft³
